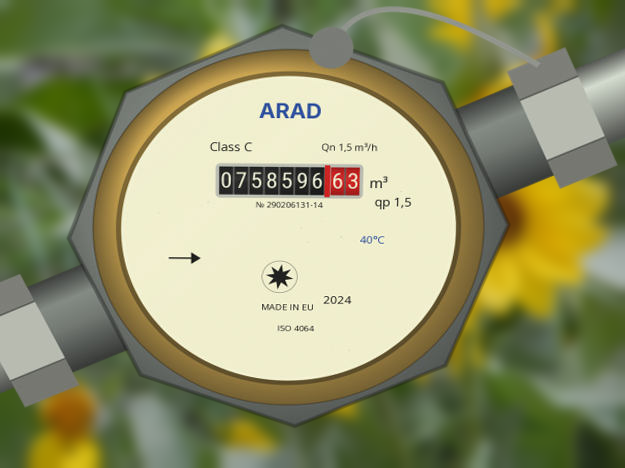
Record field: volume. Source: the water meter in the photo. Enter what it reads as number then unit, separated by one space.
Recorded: 758596.63 m³
